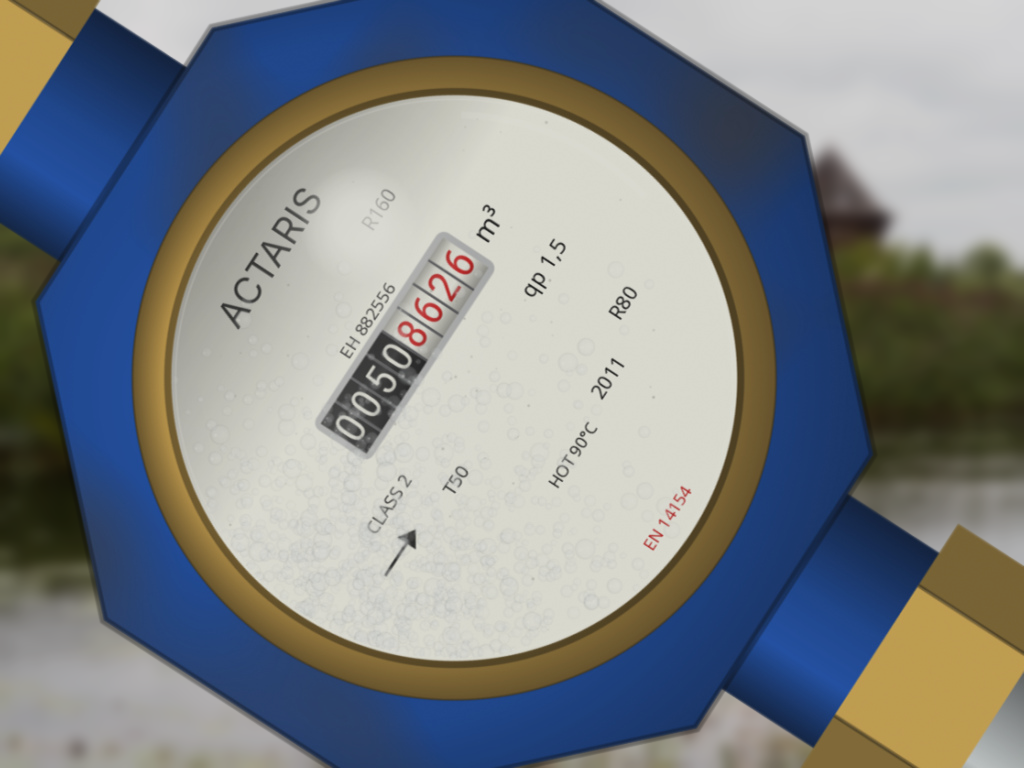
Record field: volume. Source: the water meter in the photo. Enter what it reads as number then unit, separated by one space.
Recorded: 50.8626 m³
